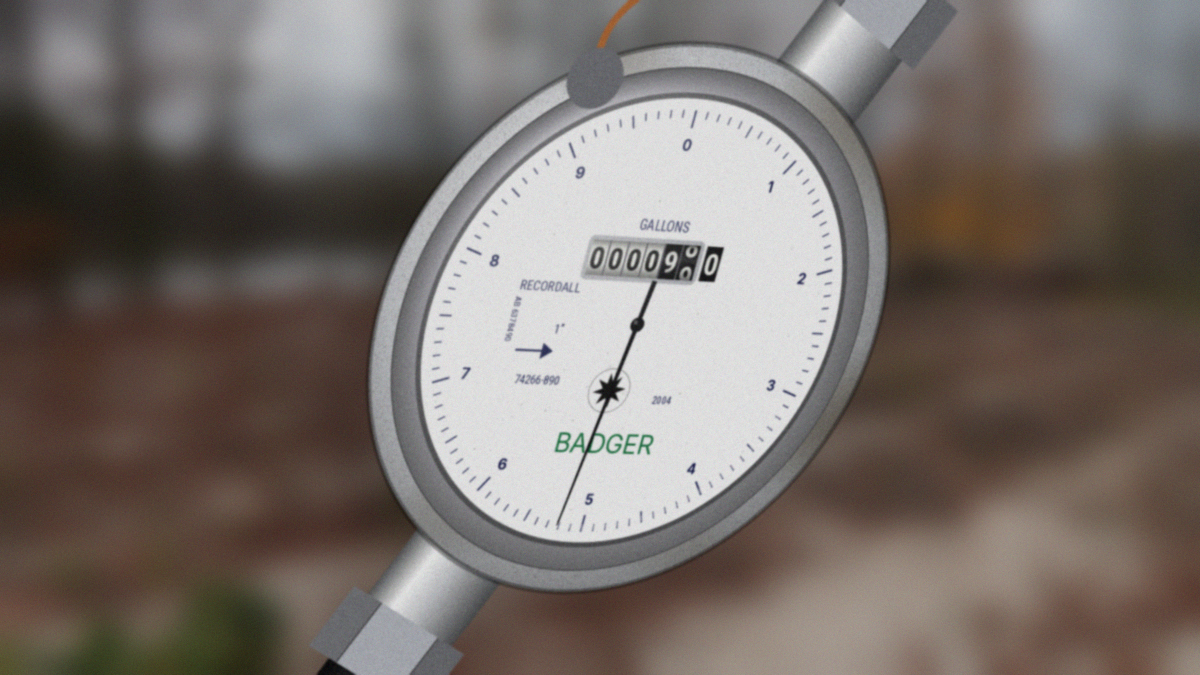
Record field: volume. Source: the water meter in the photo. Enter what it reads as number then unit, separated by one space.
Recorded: 985.2 gal
